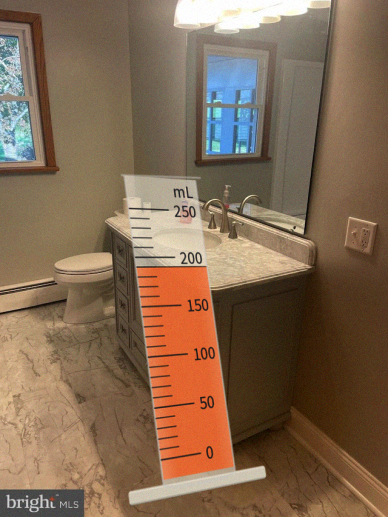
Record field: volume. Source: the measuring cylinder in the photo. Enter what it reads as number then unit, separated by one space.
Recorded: 190 mL
